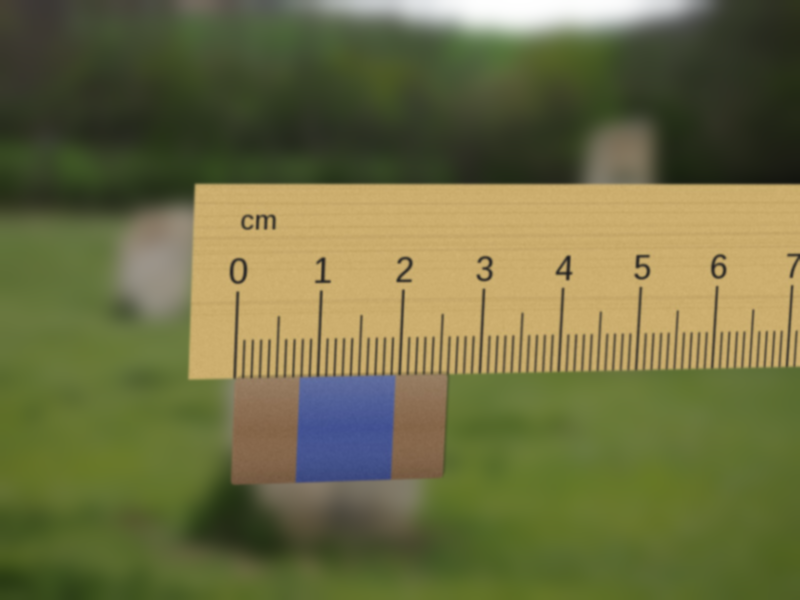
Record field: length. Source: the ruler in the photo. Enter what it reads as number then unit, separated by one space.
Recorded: 2.6 cm
